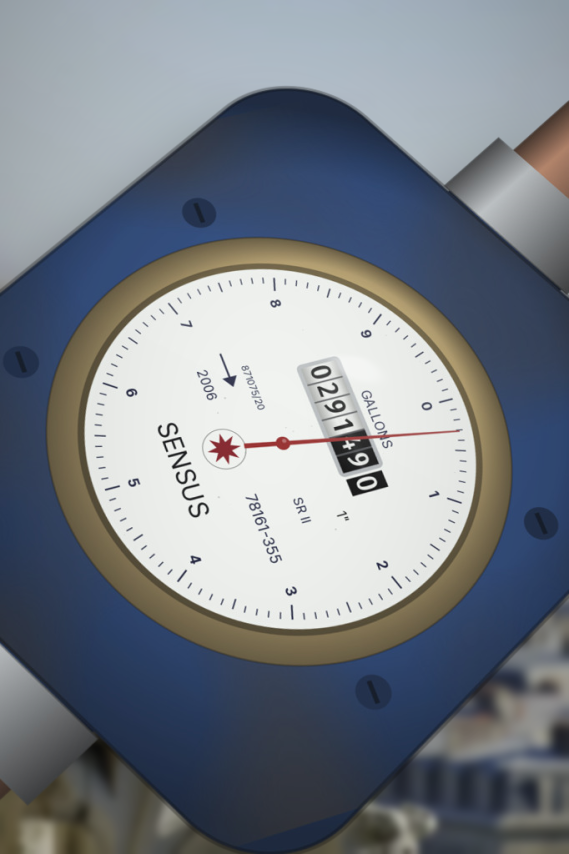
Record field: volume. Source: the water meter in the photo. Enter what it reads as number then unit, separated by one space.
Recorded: 291490.3 gal
